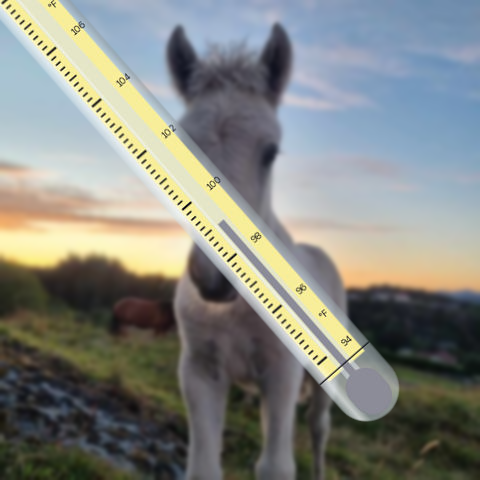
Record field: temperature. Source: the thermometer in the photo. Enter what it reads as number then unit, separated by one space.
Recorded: 99 °F
